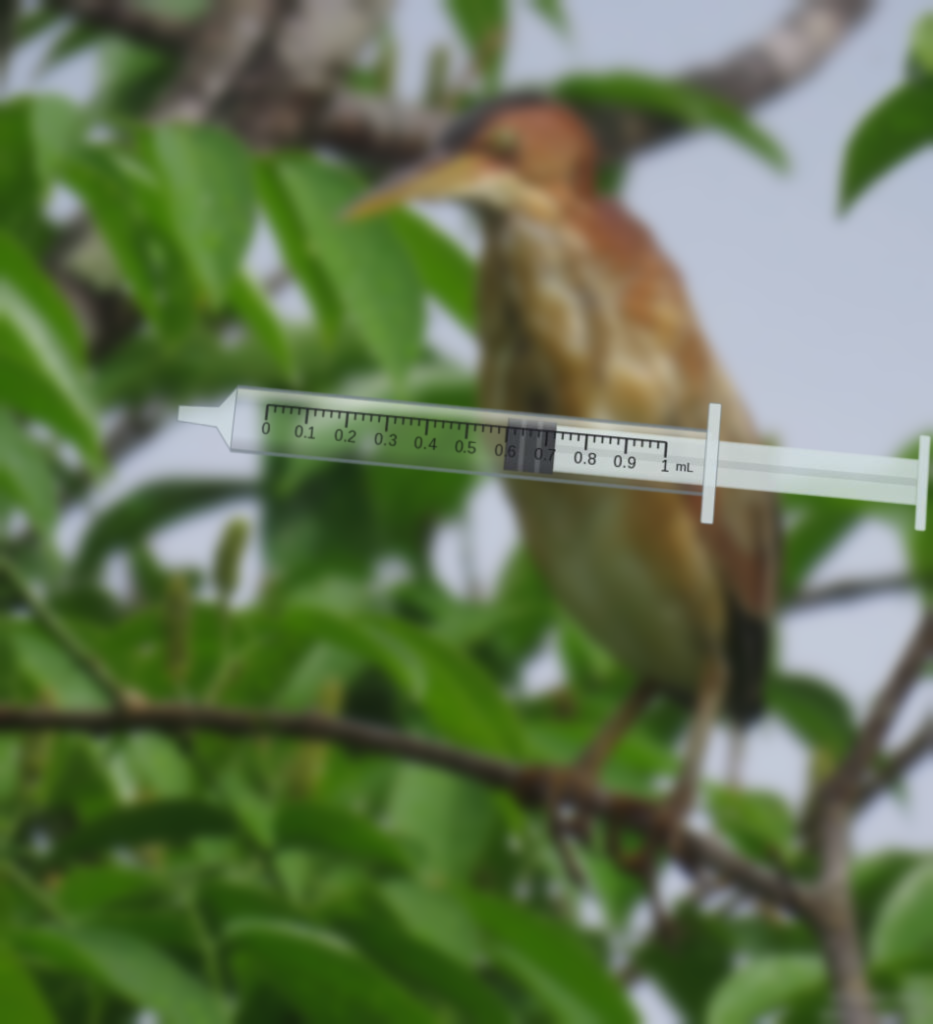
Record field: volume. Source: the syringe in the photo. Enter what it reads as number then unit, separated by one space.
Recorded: 0.6 mL
